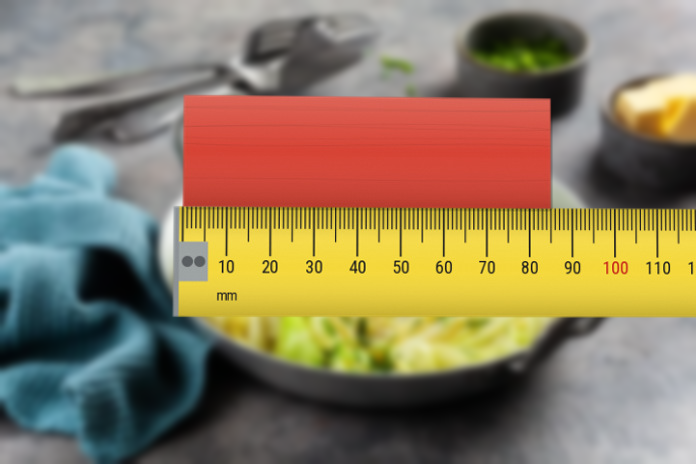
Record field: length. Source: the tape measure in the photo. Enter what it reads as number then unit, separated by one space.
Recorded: 85 mm
